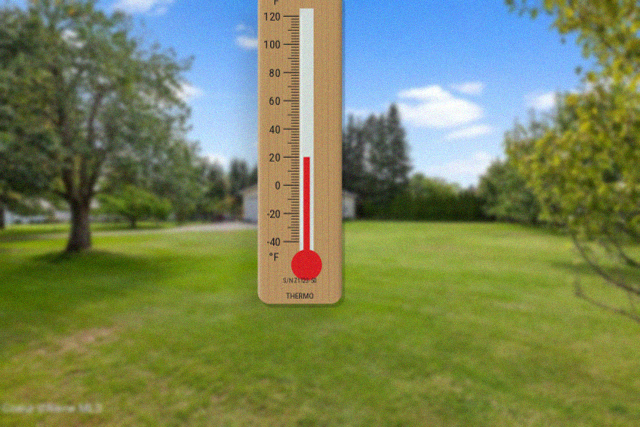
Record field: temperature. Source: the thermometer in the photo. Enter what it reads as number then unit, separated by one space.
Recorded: 20 °F
